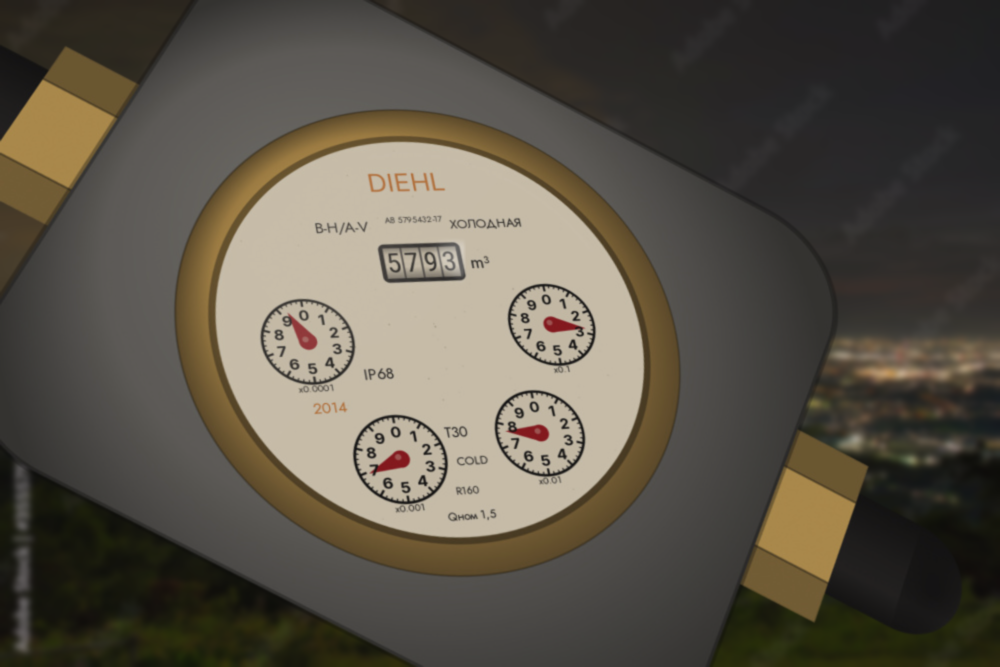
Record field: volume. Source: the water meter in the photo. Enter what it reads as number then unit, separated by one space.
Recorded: 5793.2769 m³
